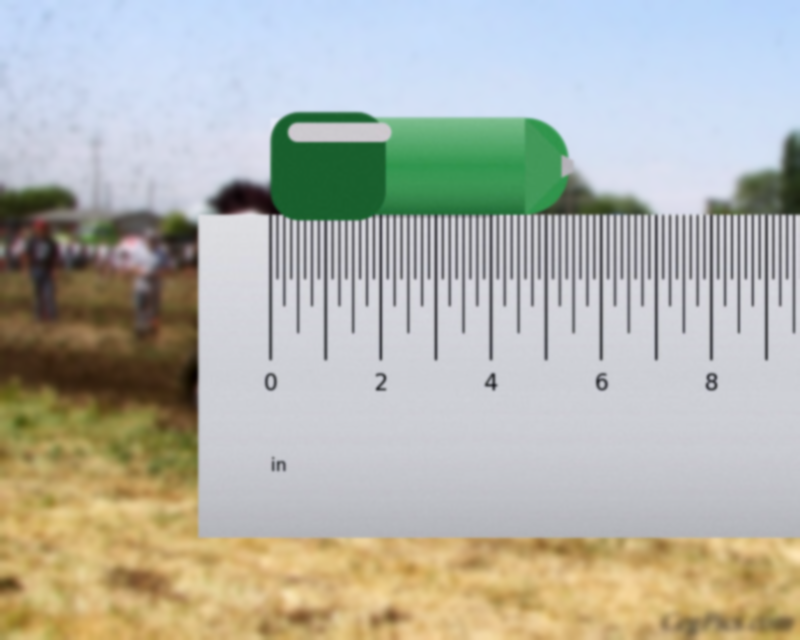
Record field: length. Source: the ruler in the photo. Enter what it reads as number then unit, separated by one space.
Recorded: 5.5 in
